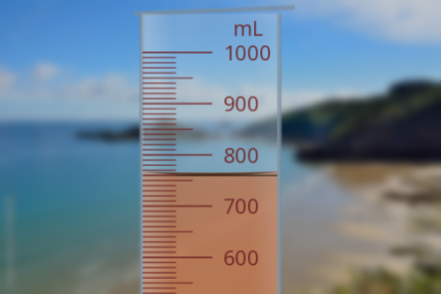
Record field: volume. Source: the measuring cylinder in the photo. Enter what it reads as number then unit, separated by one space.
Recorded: 760 mL
